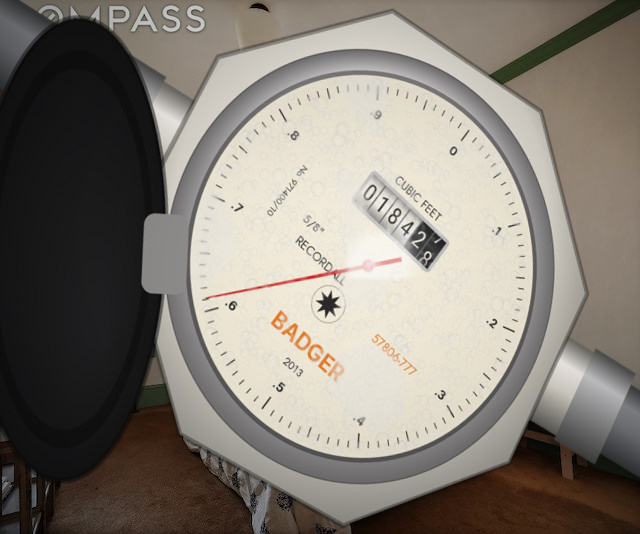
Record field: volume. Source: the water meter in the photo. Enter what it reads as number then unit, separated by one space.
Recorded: 18427.61 ft³
